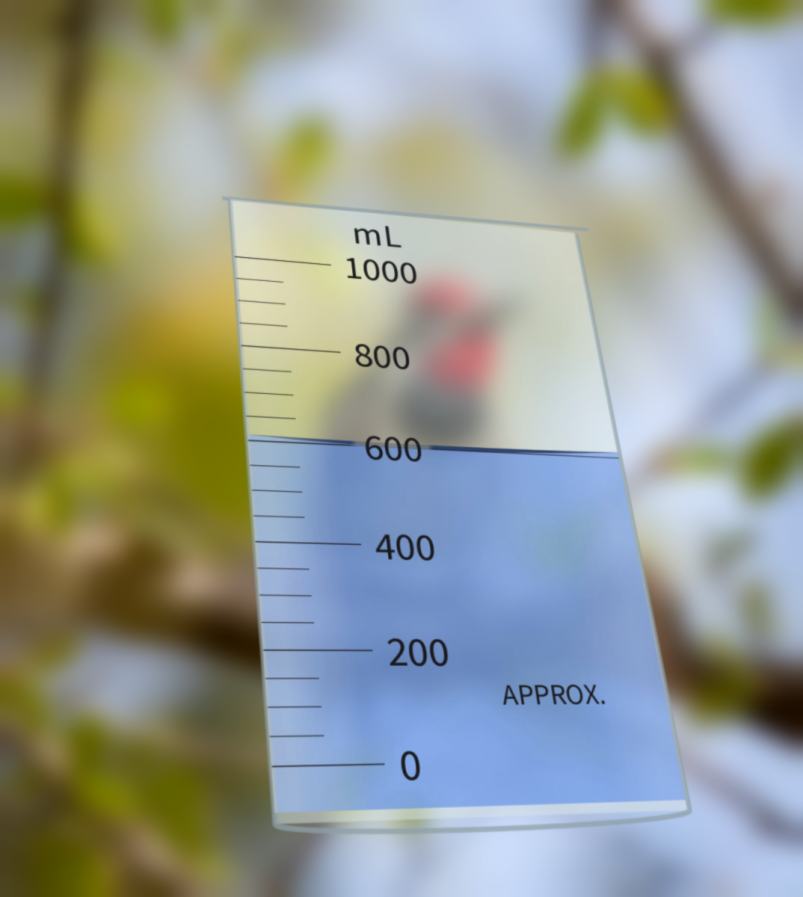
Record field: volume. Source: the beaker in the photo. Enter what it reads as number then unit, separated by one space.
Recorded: 600 mL
